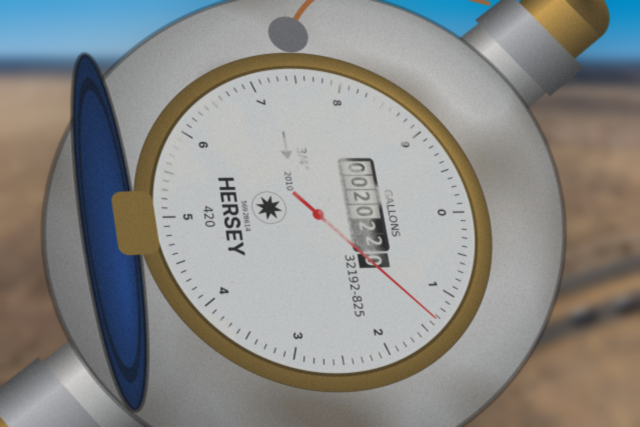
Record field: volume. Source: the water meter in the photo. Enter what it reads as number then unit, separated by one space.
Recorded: 20221.3 gal
